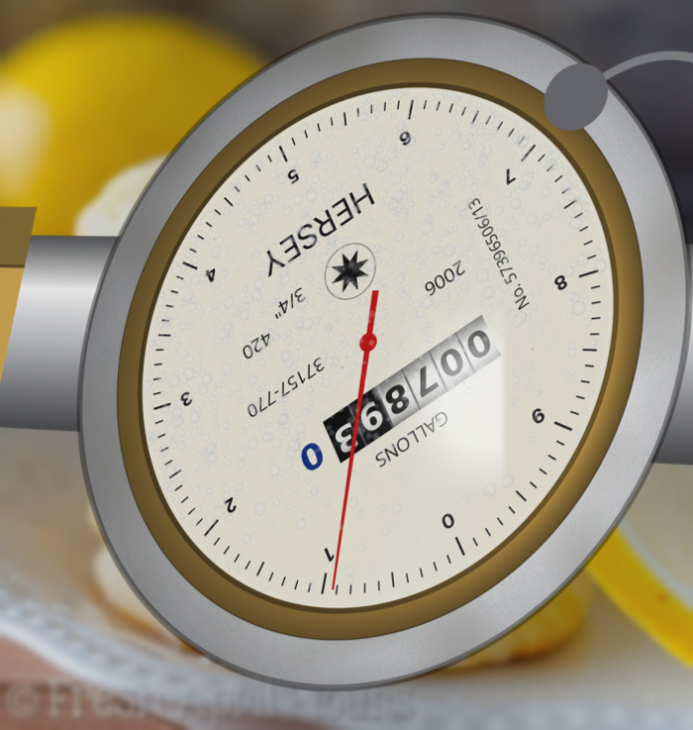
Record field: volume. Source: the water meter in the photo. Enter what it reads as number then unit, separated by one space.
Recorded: 78930.9 gal
